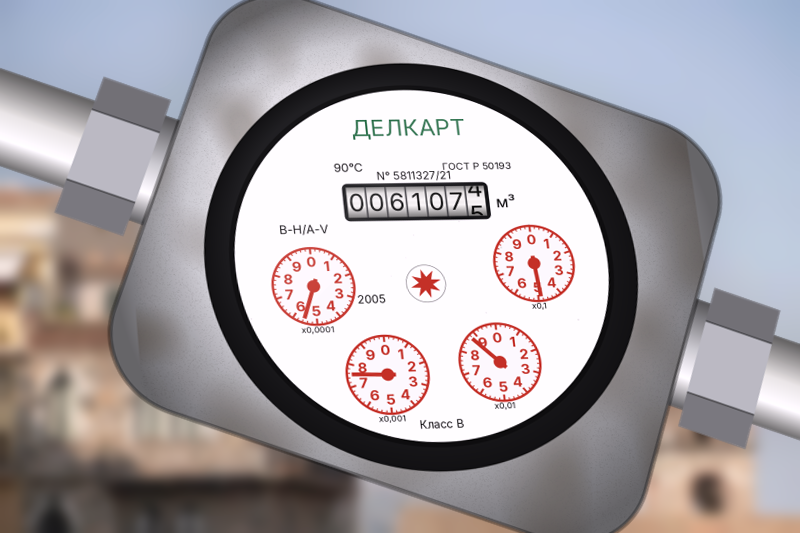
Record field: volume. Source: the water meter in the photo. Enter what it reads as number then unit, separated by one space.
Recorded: 61074.4875 m³
